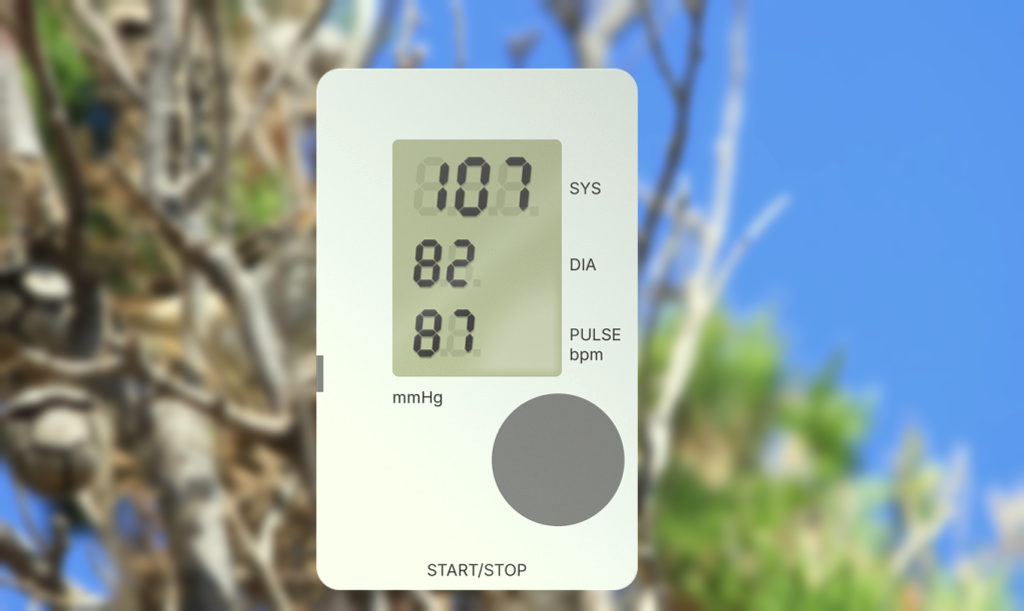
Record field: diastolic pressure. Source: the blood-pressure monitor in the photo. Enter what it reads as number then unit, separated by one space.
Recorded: 82 mmHg
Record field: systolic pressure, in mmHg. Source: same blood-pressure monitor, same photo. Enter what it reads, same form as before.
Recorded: 107 mmHg
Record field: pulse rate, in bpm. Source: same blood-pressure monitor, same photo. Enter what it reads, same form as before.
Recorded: 87 bpm
